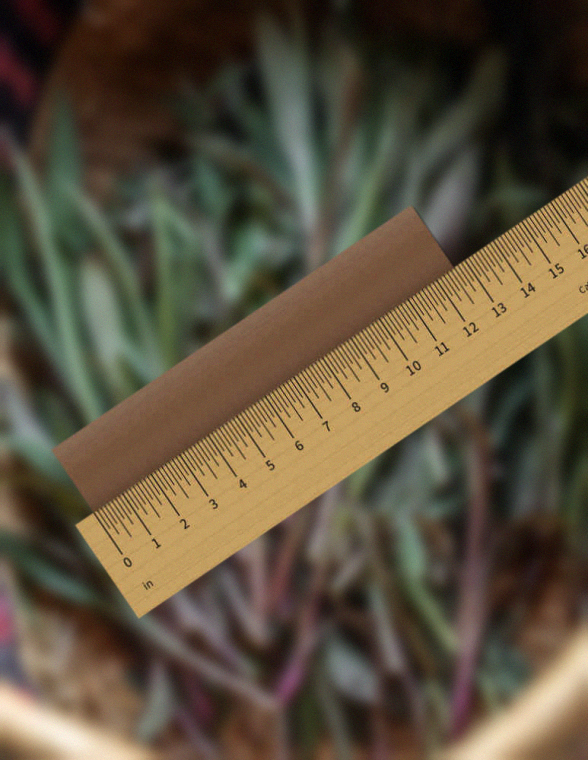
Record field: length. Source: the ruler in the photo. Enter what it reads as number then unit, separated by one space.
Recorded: 12.625 in
